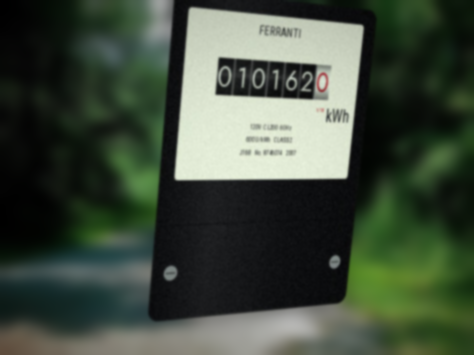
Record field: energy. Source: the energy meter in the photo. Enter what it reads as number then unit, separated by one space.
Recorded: 10162.0 kWh
